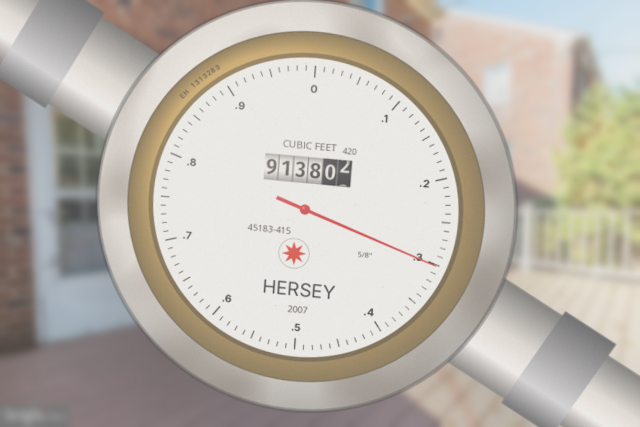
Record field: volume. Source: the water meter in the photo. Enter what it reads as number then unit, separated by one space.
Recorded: 913802.30 ft³
